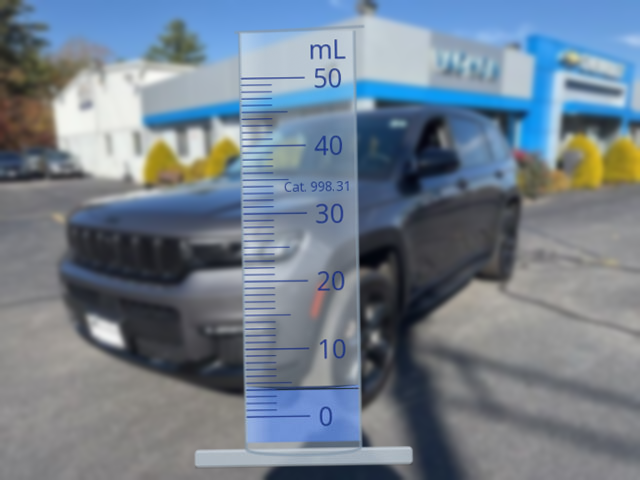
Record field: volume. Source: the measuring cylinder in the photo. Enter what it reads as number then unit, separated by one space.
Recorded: 4 mL
